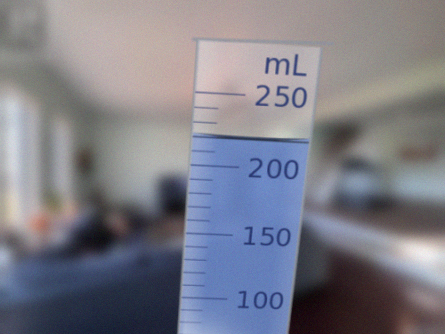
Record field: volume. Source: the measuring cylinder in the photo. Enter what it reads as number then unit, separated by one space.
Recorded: 220 mL
